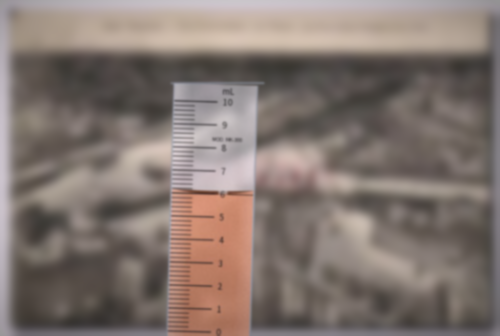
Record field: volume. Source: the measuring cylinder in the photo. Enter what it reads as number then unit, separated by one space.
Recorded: 6 mL
